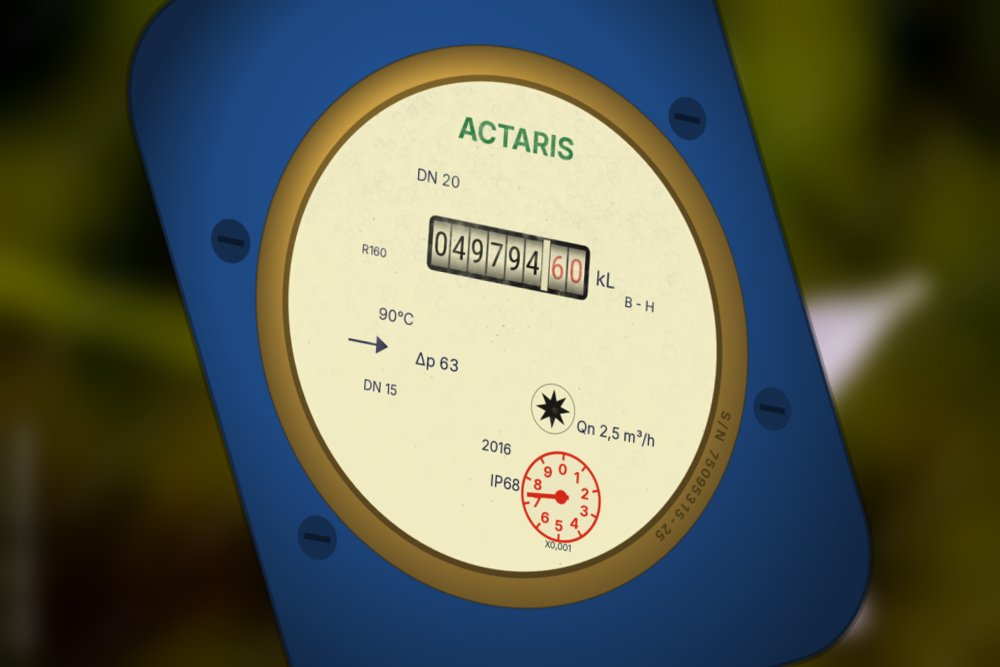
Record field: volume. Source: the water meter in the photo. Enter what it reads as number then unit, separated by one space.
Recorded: 49794.607 kL
